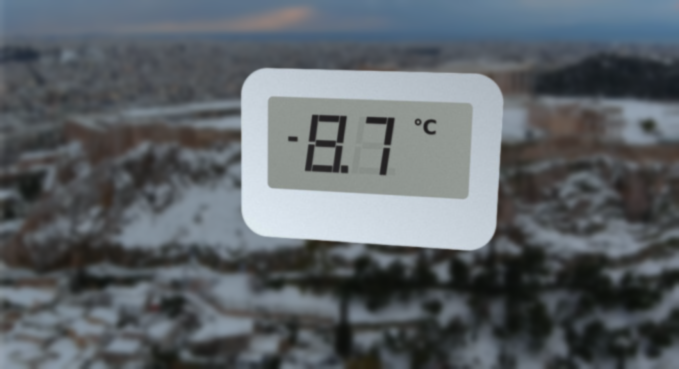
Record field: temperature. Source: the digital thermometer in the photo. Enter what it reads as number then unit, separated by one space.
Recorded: -8.7 °C
